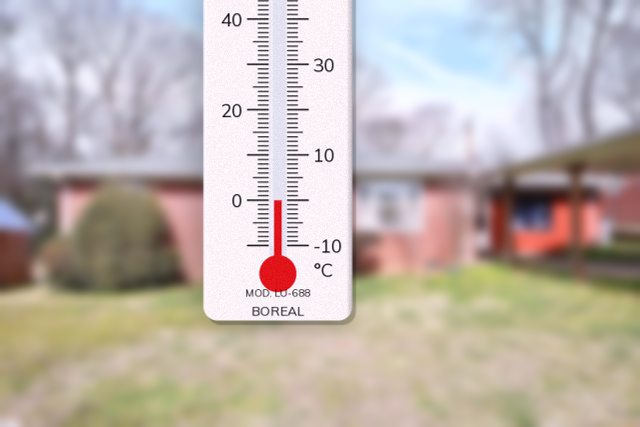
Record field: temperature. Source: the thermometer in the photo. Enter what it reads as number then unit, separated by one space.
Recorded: 0 °C
